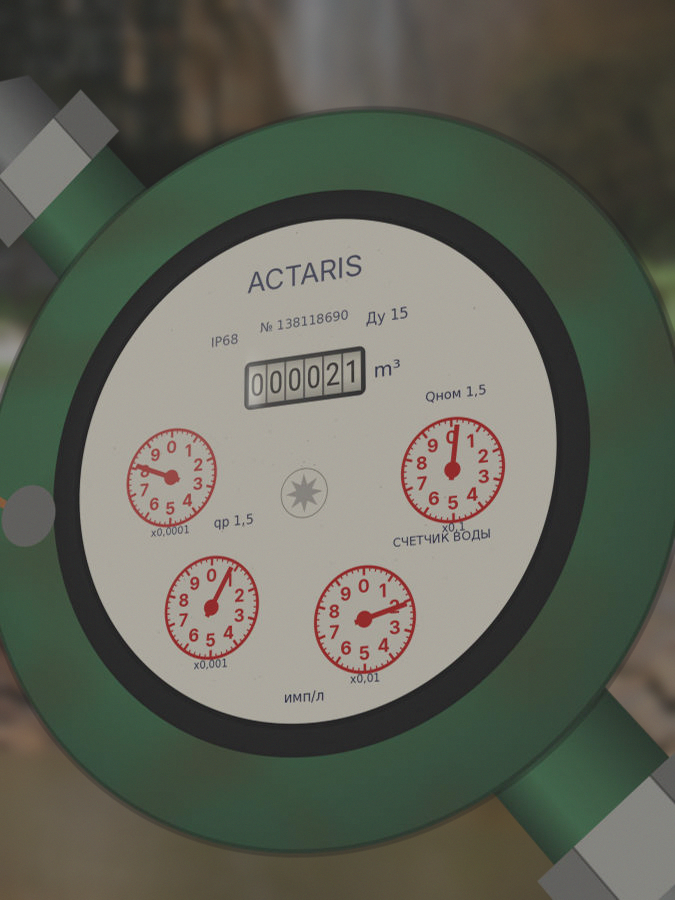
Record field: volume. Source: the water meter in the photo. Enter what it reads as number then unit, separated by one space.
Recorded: 21.0208 m³
